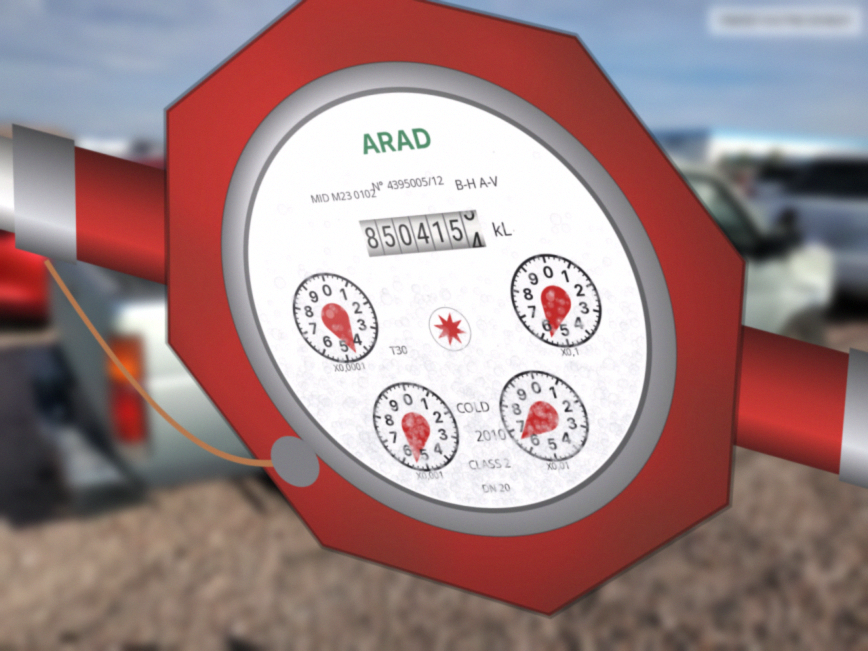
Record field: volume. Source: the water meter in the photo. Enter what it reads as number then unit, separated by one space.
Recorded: 8504153.5654 kL
